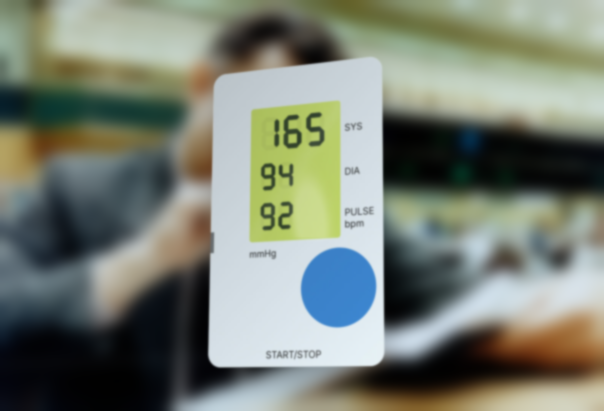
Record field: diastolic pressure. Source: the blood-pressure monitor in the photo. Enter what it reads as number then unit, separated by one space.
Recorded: 94 mmHg
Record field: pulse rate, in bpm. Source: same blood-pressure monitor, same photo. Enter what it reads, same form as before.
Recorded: 92 bpm
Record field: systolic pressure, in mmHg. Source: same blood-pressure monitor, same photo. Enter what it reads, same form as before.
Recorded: 165 mmHg
